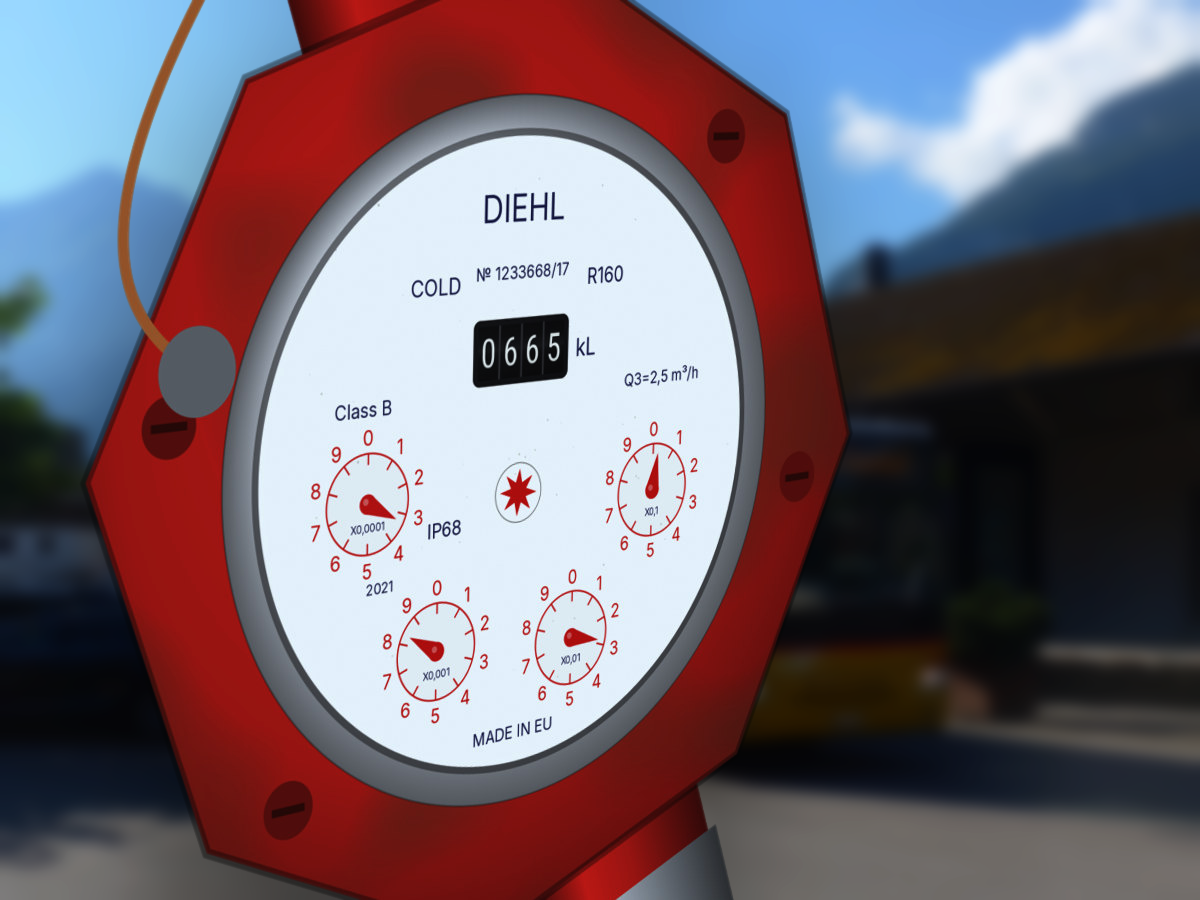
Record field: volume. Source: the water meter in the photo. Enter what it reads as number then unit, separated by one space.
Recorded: 665.0283 kL
